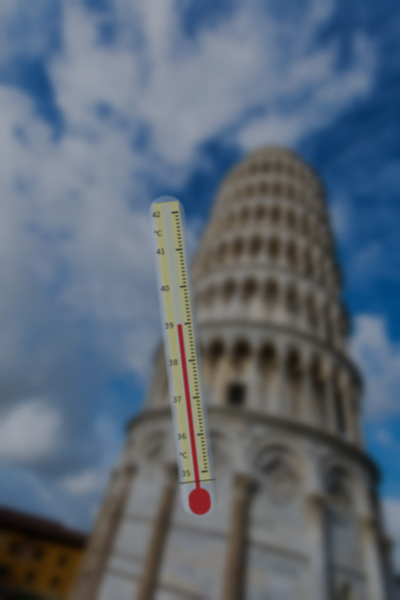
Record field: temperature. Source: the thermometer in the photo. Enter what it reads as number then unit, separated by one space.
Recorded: 39 °C
